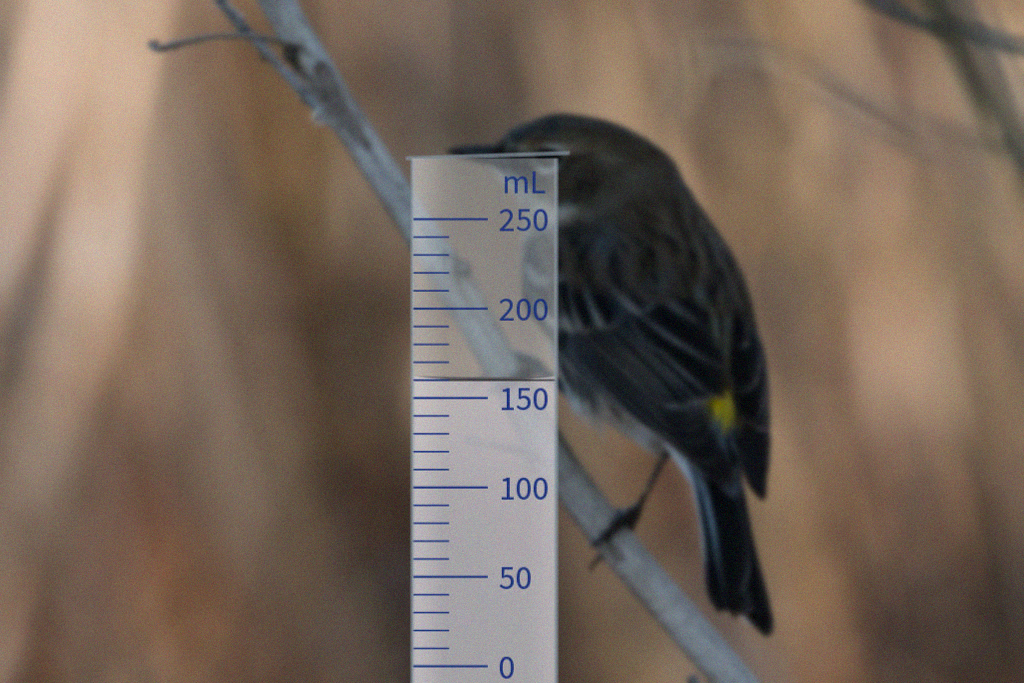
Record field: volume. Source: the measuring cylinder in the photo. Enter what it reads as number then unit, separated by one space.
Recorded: 160 mL
